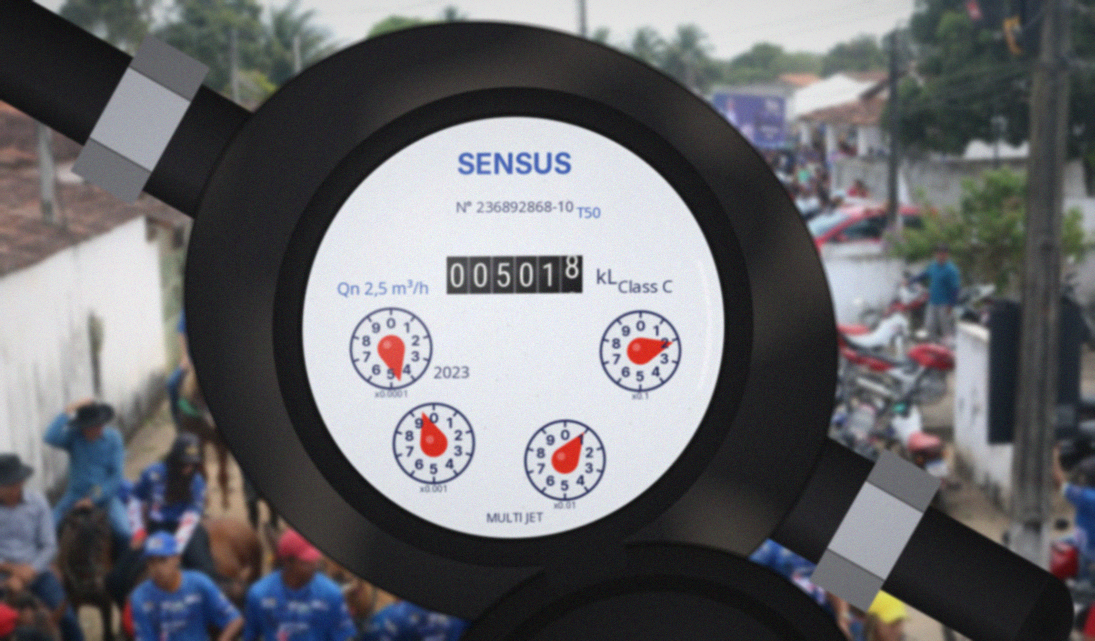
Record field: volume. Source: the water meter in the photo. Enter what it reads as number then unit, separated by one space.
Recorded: 5018.2094 kL
